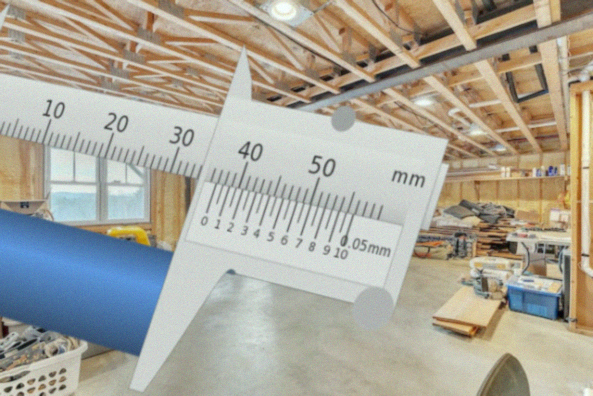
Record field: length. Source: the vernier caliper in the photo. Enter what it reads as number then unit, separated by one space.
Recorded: 36.8 mm
